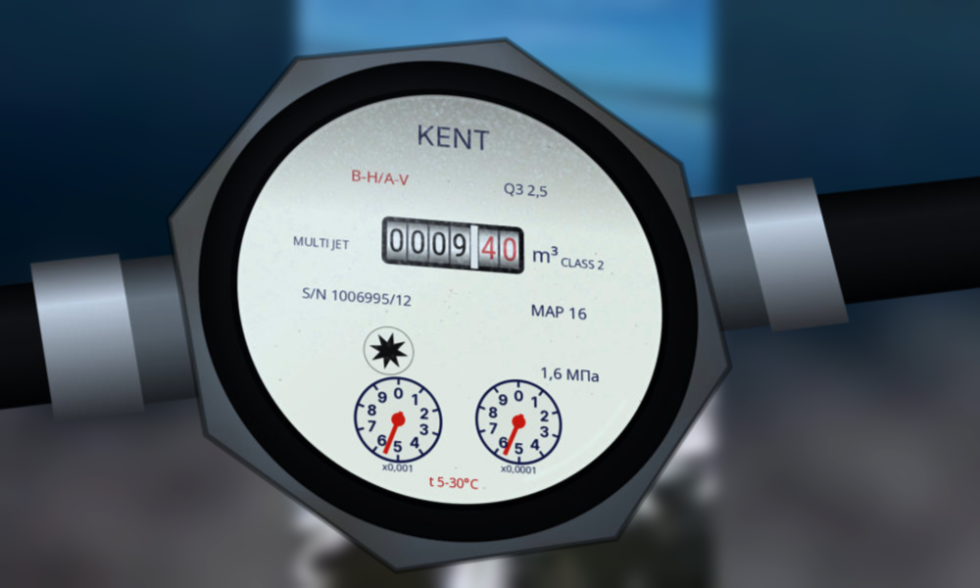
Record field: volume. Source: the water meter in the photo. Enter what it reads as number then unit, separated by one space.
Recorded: 9.4055 m³
